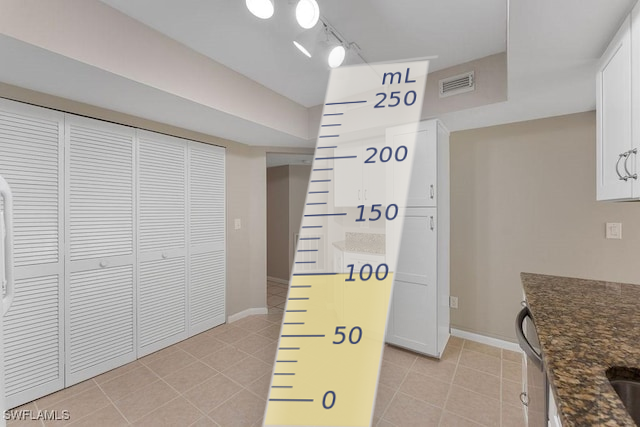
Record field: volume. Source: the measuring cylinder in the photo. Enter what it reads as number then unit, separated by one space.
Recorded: 100 mL
